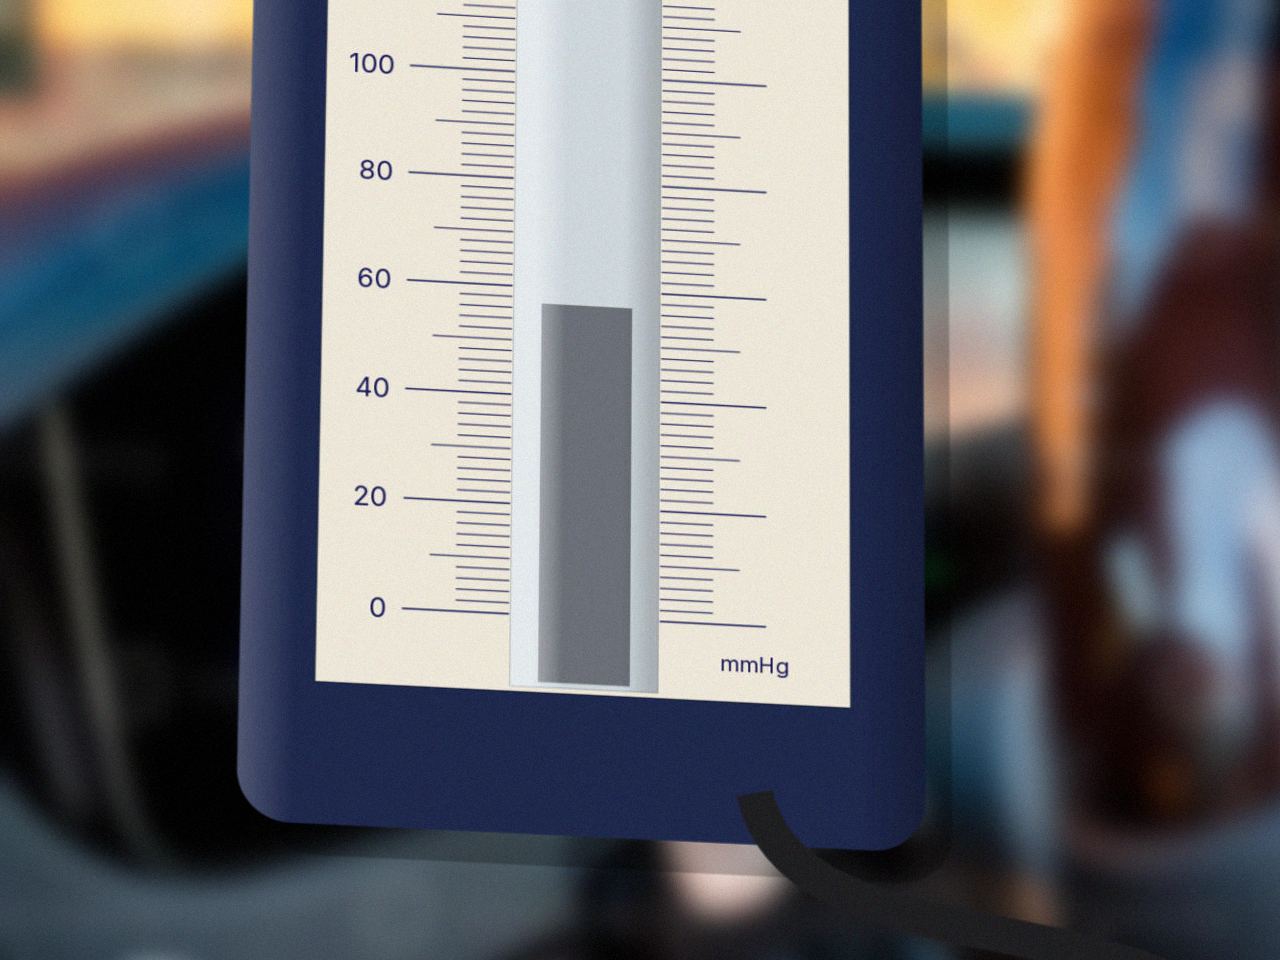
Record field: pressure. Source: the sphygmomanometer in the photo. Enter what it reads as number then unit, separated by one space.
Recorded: 57 mmHg
